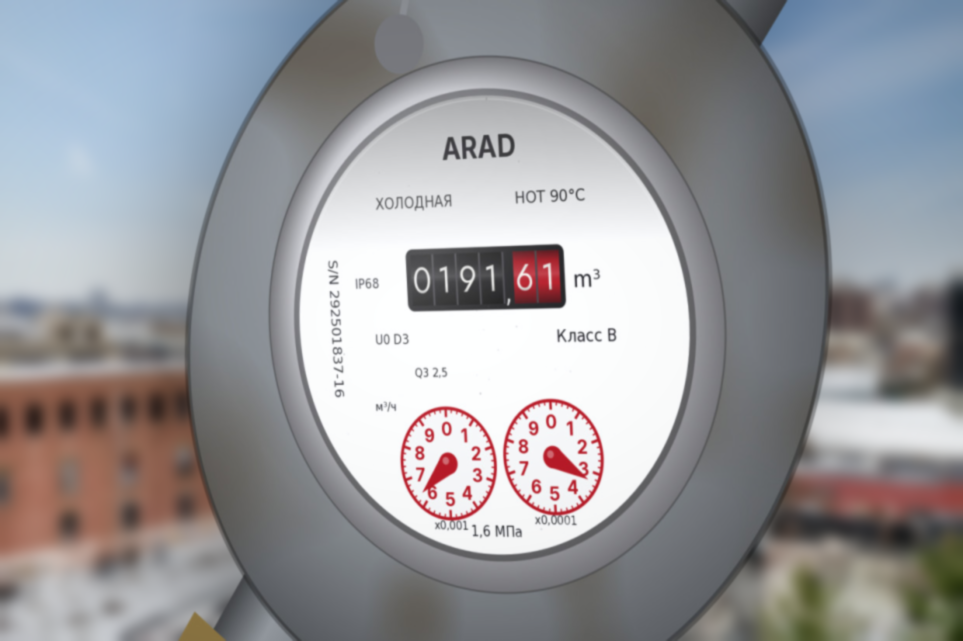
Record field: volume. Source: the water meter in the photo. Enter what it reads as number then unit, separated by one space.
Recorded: 191.6163 m³
